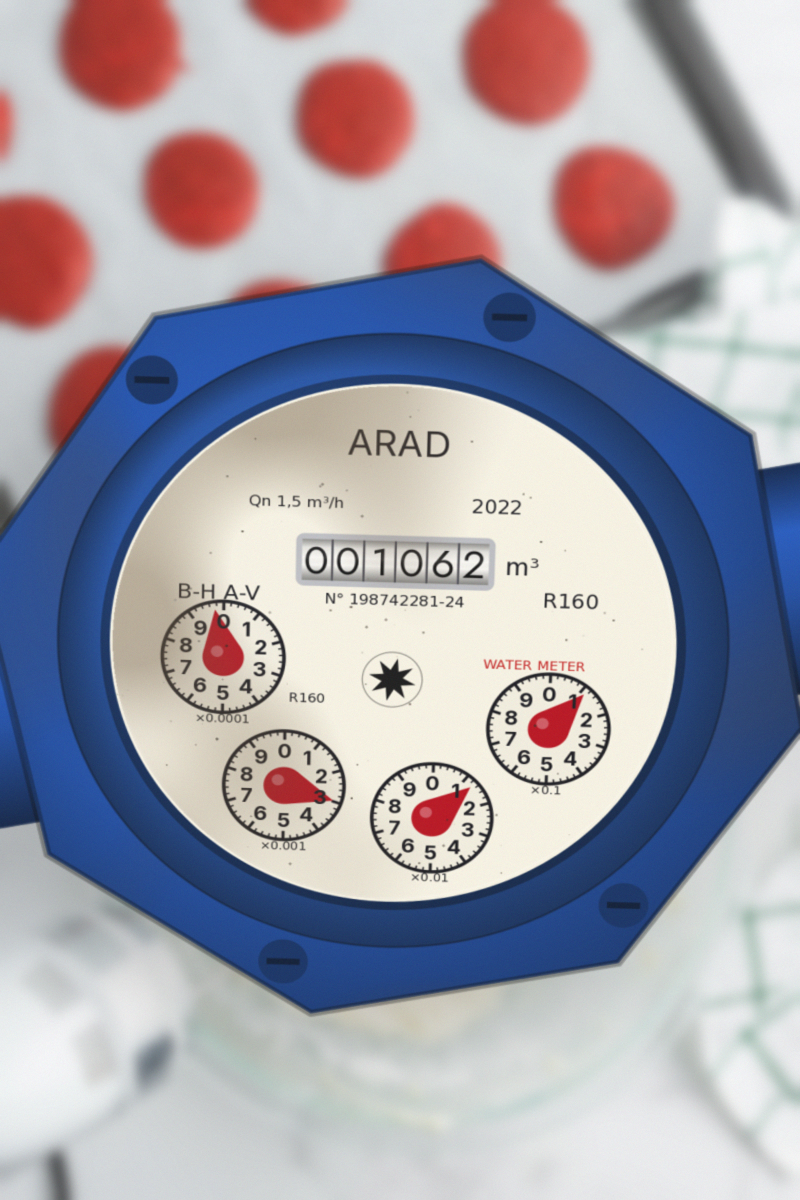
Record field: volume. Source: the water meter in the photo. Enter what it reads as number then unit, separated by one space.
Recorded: 1062.1129 m³
